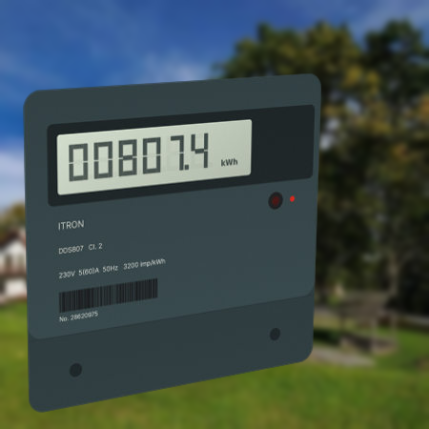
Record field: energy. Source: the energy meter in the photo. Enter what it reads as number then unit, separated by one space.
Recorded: 807.4 kWh
